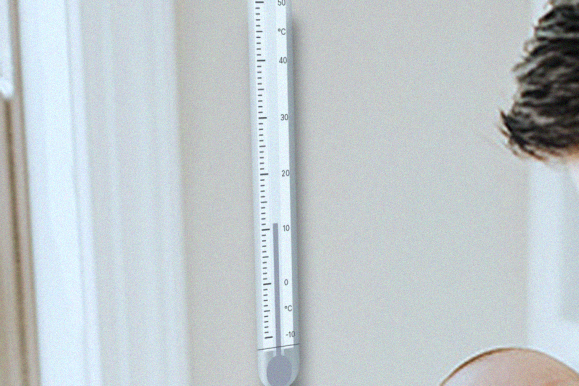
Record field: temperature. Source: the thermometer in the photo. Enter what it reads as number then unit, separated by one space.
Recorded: 11 °C
